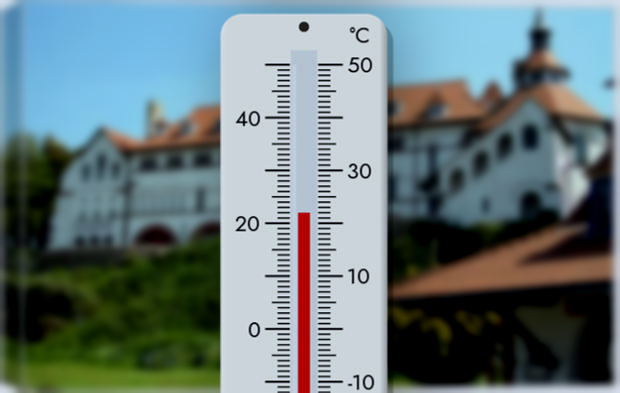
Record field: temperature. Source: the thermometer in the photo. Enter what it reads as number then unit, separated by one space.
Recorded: 22 °C
